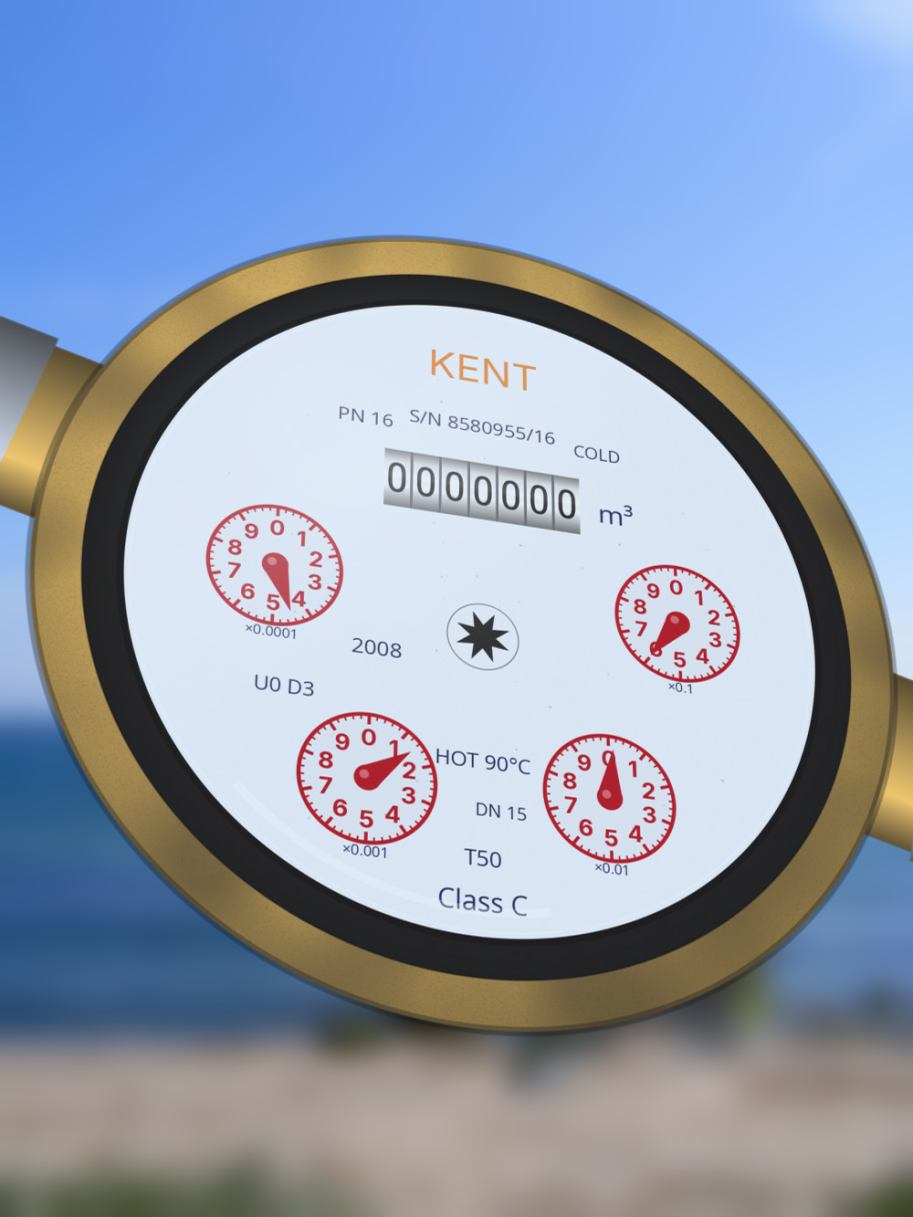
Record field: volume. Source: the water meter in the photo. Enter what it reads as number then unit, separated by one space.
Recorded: 0.6014 m³
